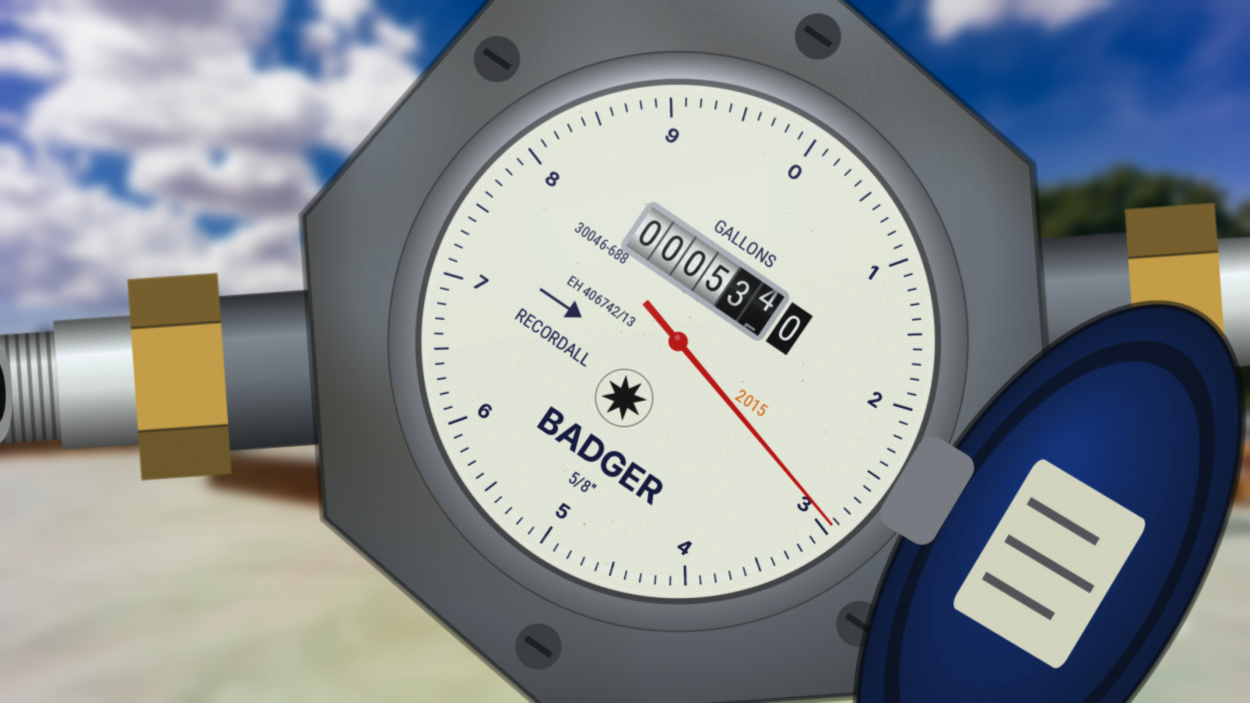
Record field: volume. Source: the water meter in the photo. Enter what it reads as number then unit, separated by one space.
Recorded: 5342.9 gal
